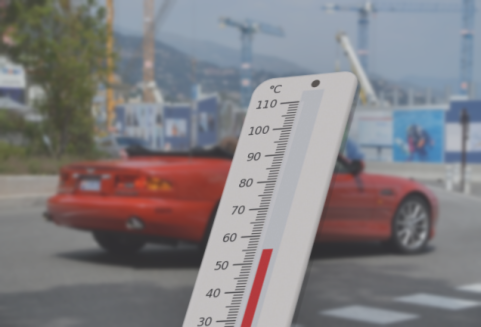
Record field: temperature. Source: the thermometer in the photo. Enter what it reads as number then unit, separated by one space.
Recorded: 55 °C
